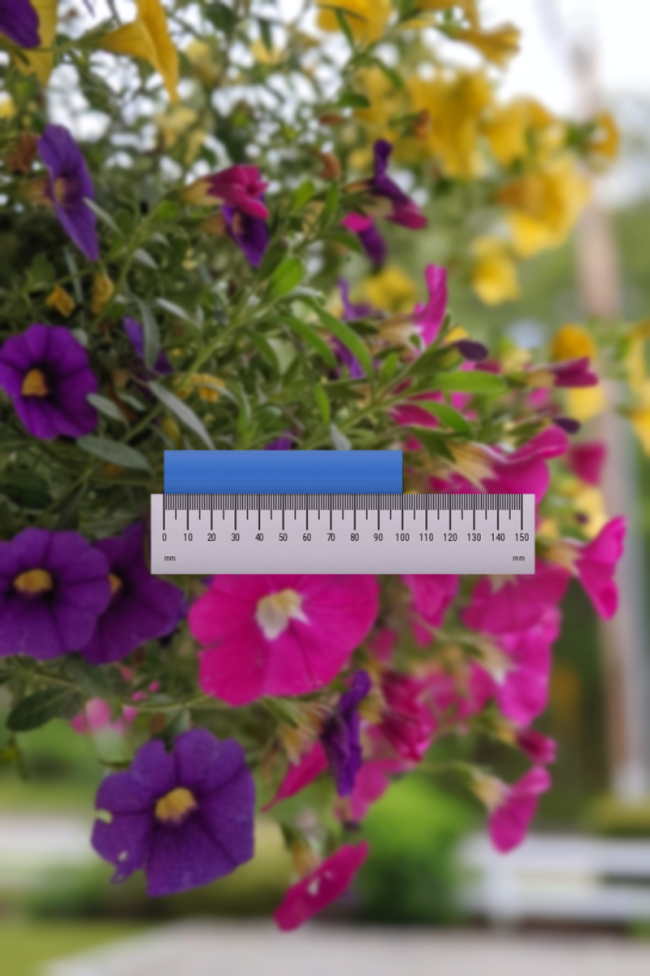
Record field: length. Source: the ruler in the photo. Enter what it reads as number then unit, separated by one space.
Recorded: 100 mm
